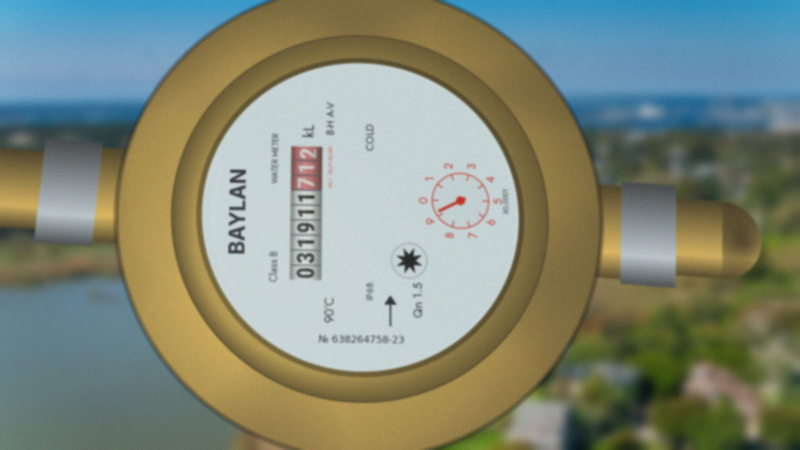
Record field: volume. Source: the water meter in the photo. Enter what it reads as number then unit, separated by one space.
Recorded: 31911.7119 kL
